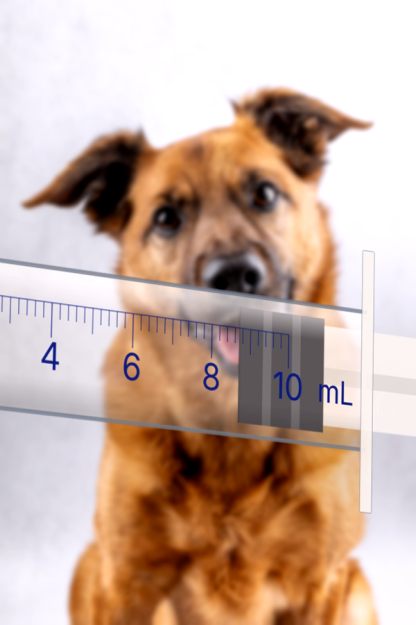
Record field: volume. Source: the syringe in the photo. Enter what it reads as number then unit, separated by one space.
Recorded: 8.7 mL
